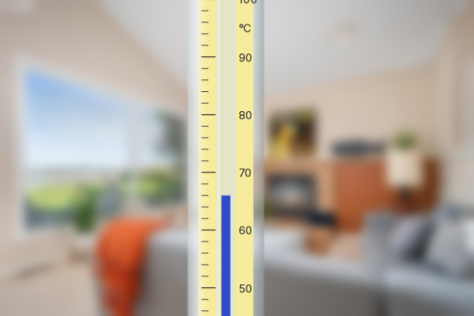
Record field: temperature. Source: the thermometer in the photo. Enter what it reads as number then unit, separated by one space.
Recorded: 66 °C
